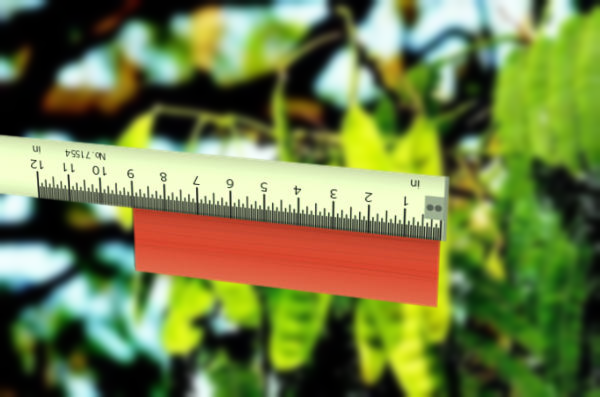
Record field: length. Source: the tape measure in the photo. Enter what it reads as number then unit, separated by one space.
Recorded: 9 in
